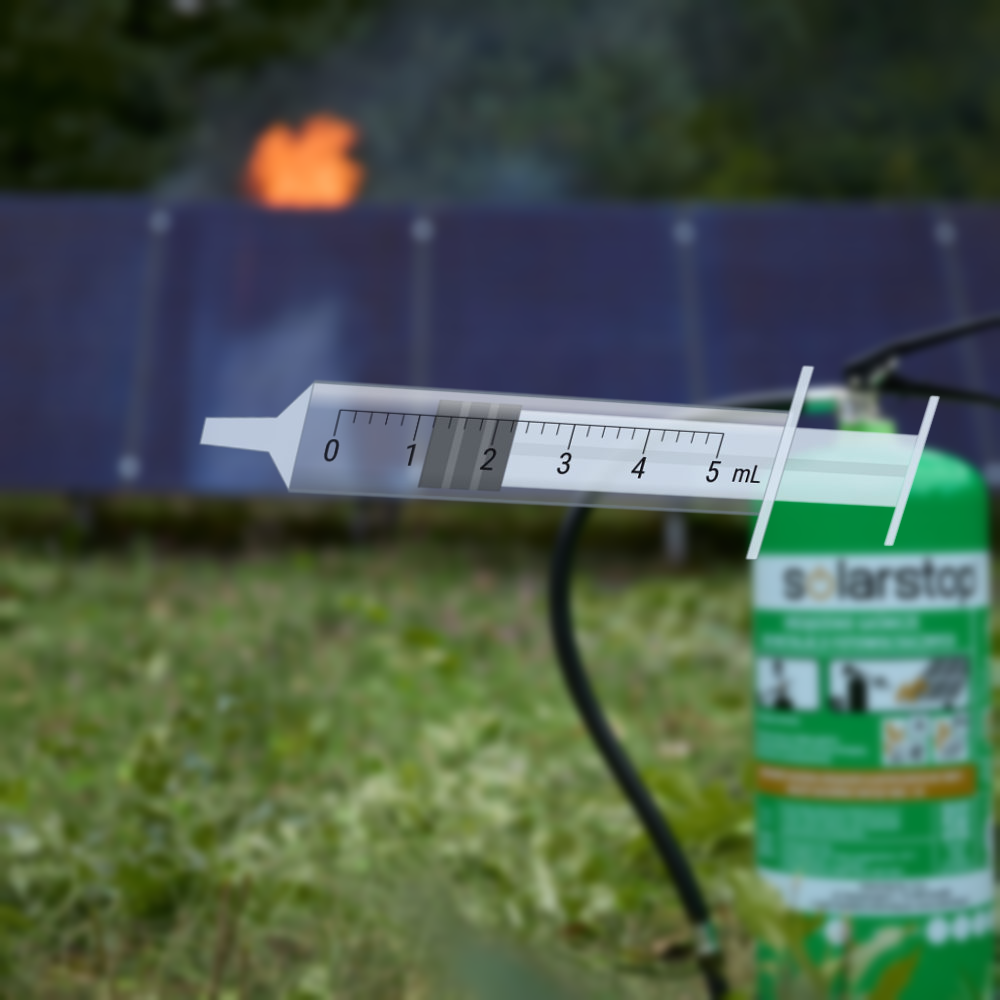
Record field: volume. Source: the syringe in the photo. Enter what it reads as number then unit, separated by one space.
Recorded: 1.2 mL
